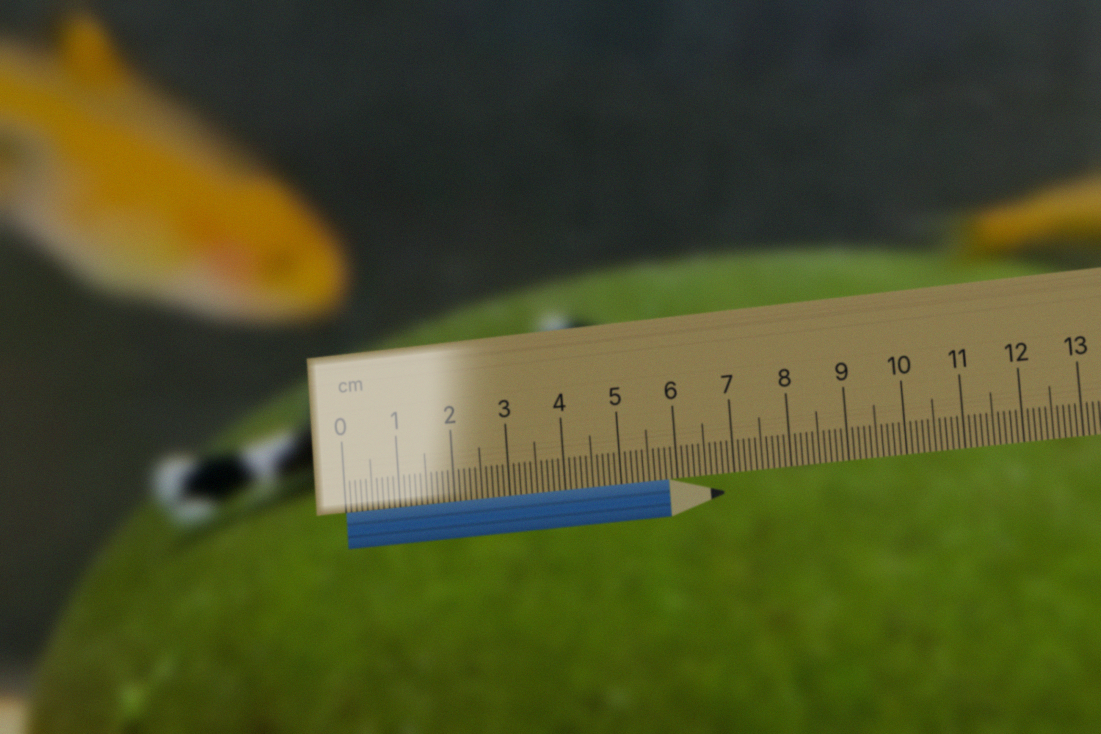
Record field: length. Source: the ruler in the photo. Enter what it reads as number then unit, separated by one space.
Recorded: 6.8 cm
